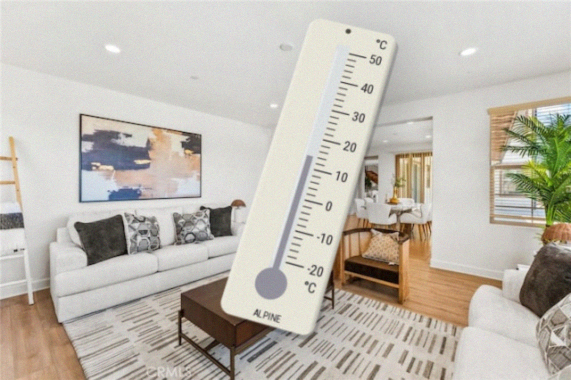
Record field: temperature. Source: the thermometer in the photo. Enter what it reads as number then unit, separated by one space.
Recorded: 14 °C
